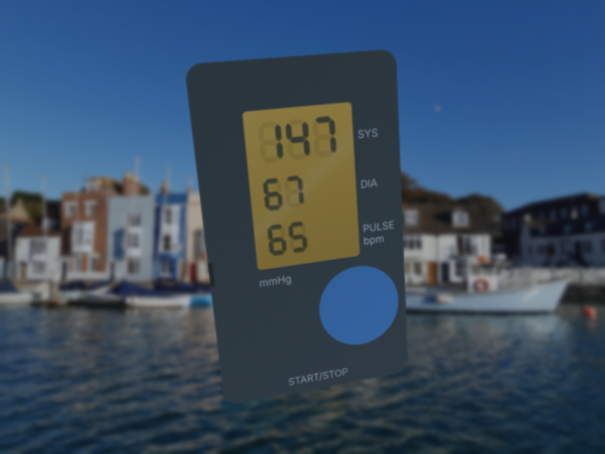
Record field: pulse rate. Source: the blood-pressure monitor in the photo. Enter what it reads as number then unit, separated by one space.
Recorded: 65 bpm
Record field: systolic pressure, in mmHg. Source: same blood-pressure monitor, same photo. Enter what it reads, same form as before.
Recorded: 147 mmHg
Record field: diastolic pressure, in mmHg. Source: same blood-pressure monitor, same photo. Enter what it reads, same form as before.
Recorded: 67 mmHg
